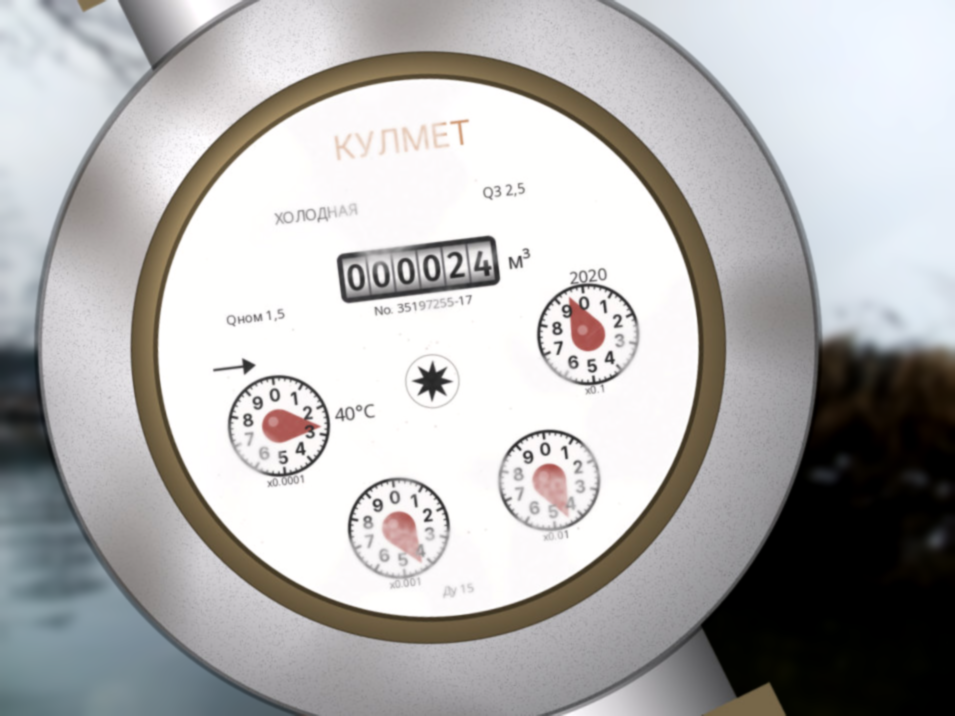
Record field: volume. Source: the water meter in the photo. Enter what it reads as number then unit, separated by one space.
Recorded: 23.9442 m³
